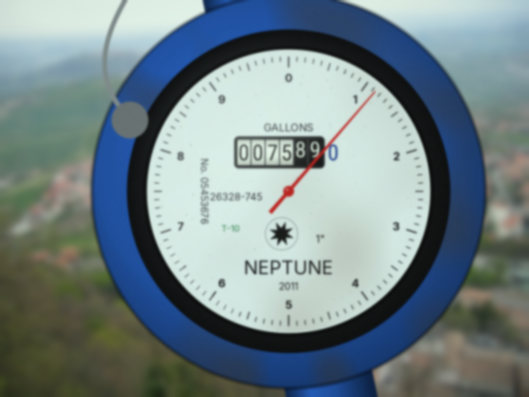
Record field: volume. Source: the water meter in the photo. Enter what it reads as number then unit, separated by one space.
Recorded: 75891.1 gal
